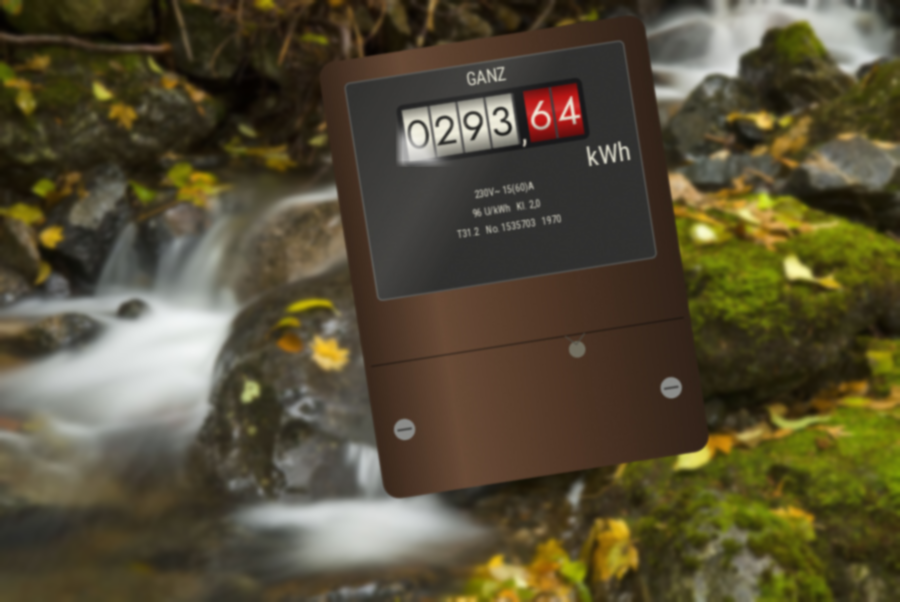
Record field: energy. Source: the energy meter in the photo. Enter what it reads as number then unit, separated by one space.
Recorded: 293.64 kWh
